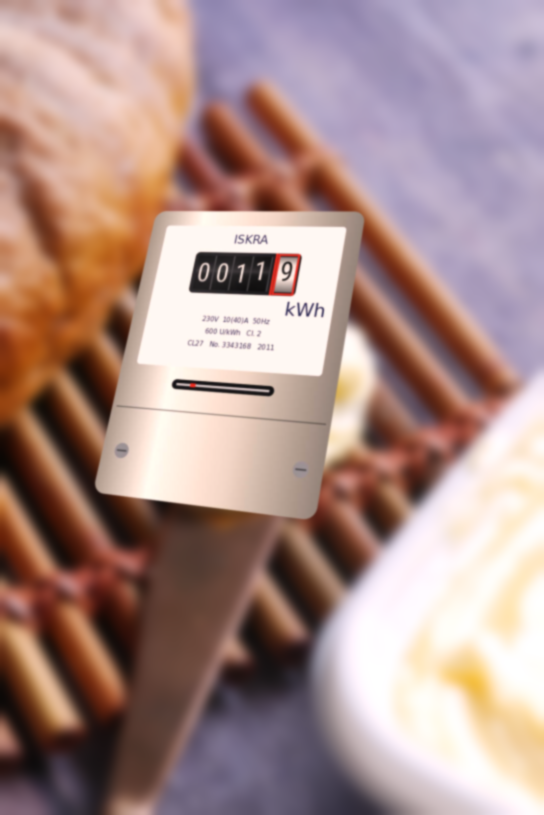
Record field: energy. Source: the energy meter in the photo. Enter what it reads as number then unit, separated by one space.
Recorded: 11.9 kWh
